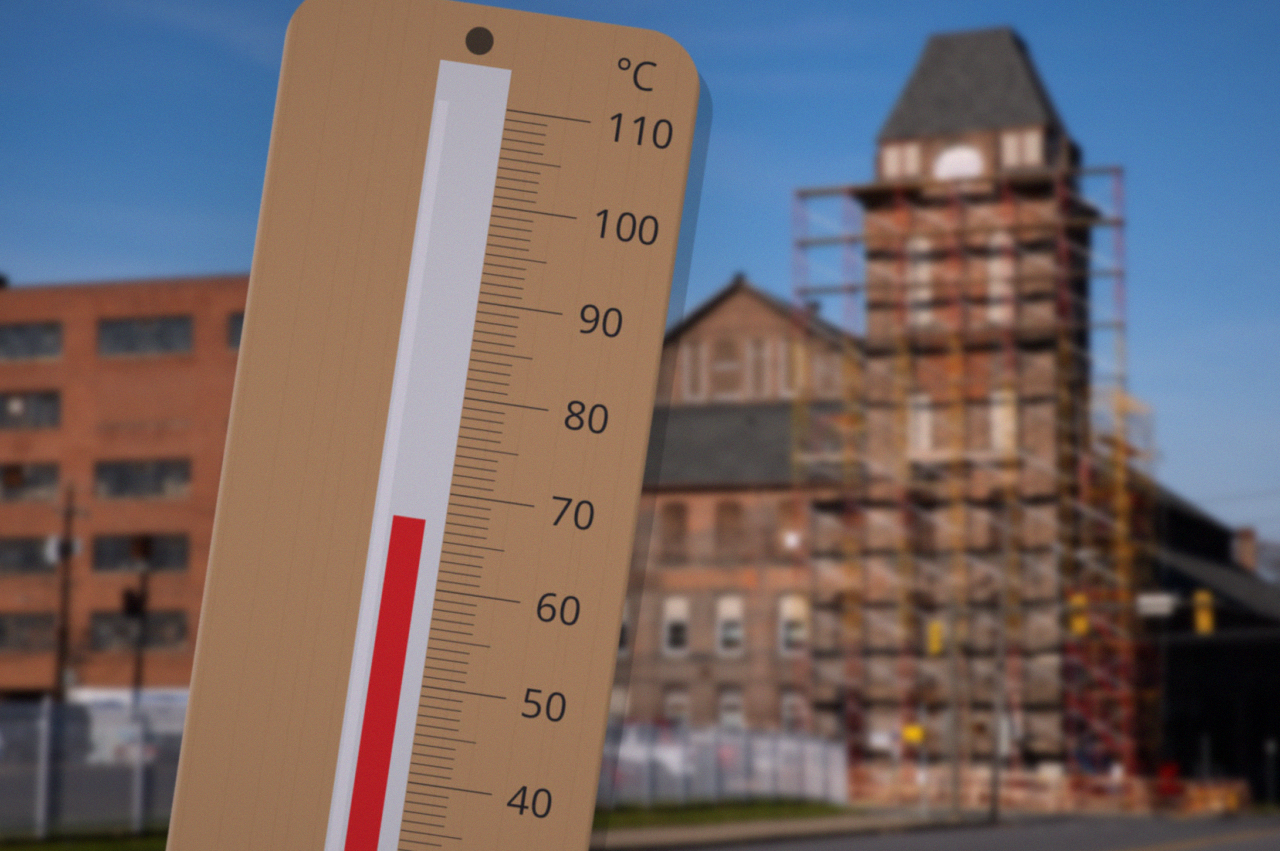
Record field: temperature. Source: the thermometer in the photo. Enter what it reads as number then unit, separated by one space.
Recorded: 67 °C
